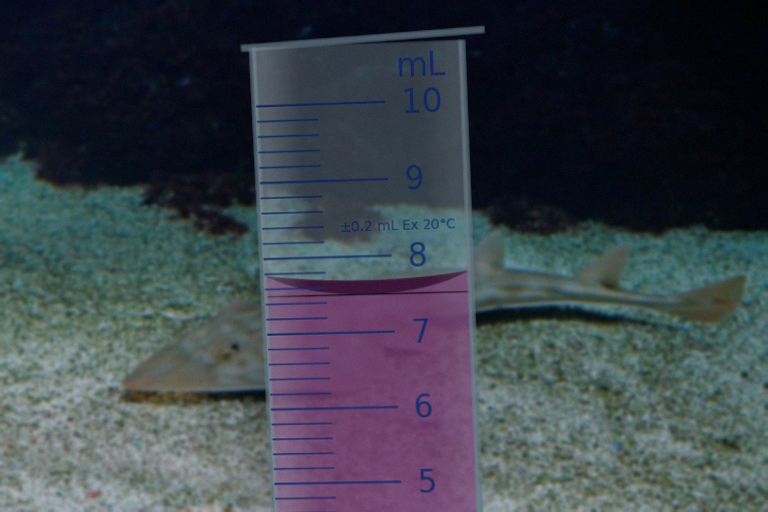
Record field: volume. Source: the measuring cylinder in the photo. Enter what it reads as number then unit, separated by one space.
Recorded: 7.5 mL
